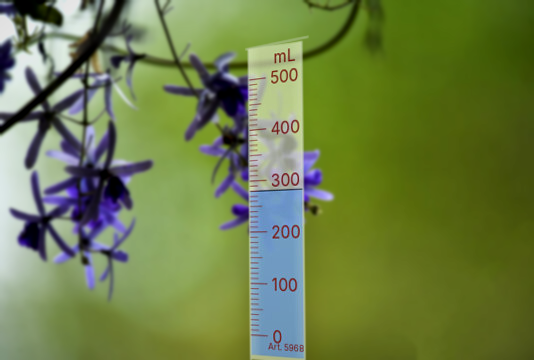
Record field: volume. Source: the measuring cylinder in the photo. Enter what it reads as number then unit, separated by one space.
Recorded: 280 mL
